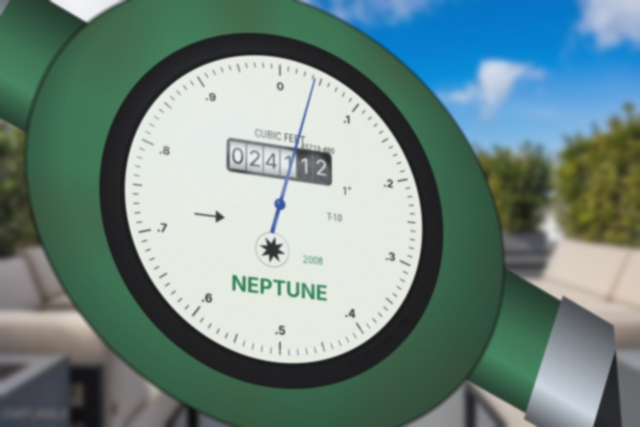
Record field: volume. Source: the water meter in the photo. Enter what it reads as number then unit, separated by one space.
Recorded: 24112.04 ft³
